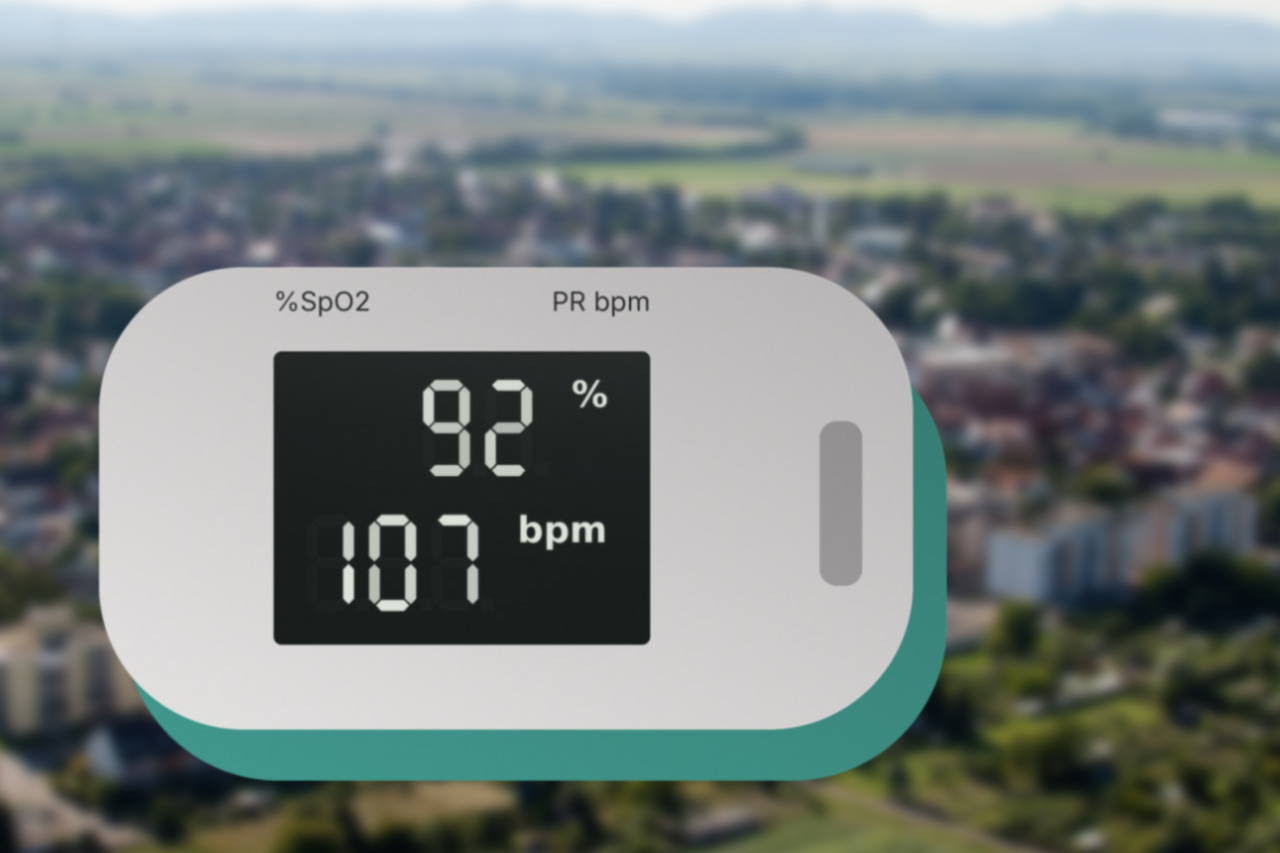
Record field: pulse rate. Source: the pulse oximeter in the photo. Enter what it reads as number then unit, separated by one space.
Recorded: 107 bpm
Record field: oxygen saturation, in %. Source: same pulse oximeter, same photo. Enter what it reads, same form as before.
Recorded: 92 %
